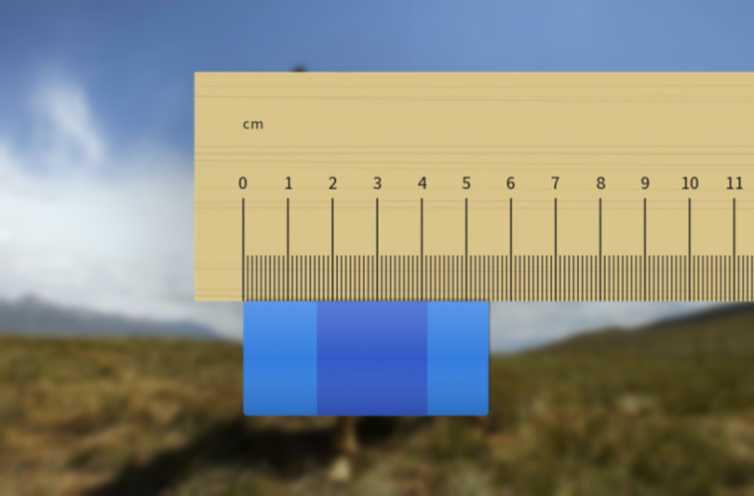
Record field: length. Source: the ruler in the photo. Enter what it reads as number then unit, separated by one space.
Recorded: 5.5 cm
